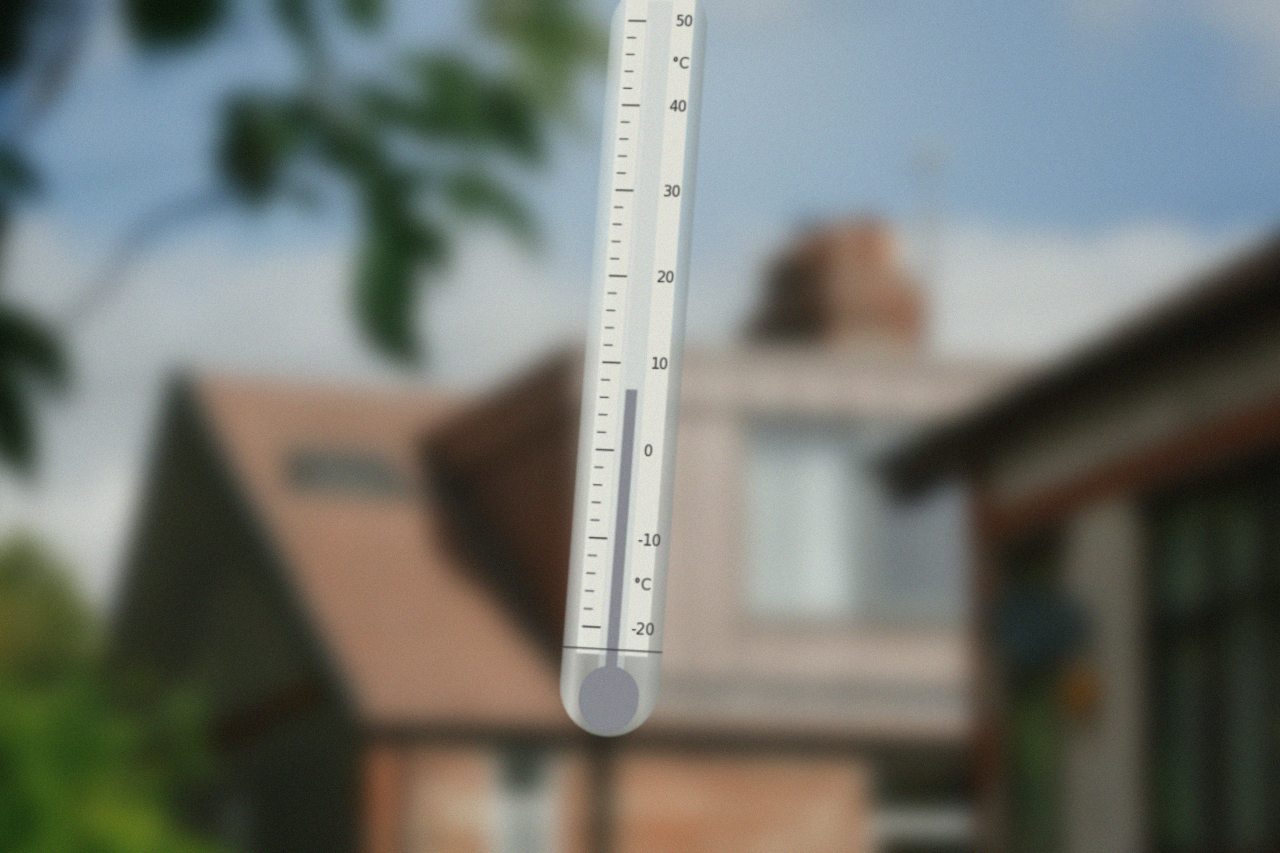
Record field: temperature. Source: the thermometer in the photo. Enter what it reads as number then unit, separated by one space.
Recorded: 7 °C
